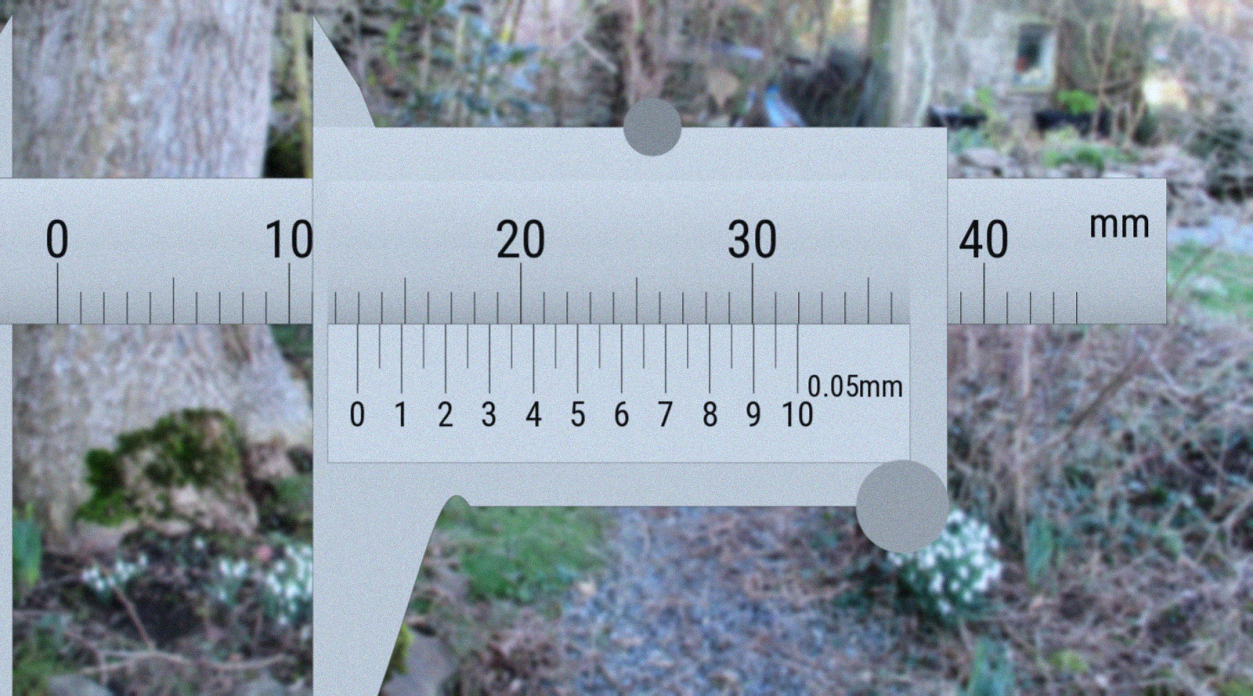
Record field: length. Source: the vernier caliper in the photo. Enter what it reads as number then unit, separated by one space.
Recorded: 12.95 mm
